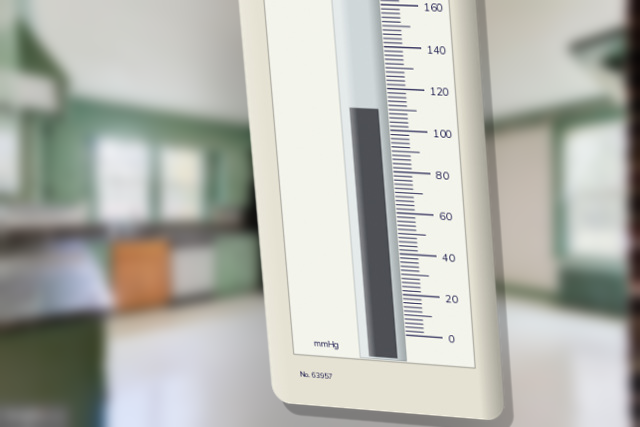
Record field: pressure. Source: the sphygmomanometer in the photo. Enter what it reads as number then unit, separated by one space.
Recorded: 110 mmHg
